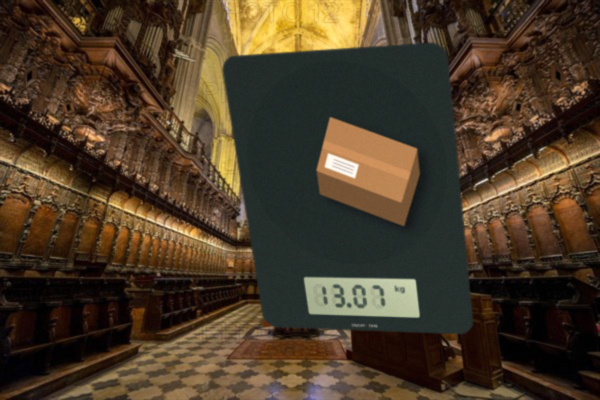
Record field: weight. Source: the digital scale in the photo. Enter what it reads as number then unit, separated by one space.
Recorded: 13.07 kg
